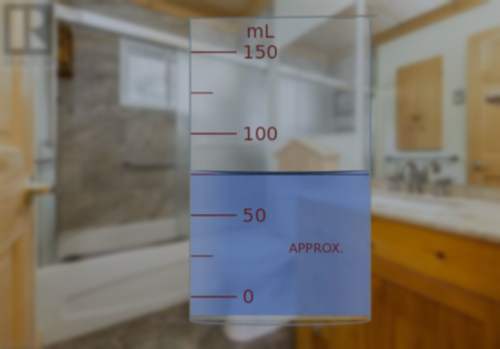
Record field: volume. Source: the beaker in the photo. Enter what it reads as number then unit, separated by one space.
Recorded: 75 mL
